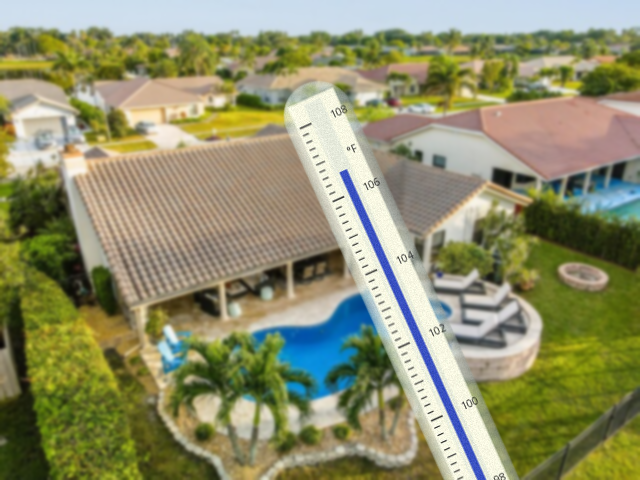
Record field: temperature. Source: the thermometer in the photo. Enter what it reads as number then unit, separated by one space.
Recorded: 106.6 °F
